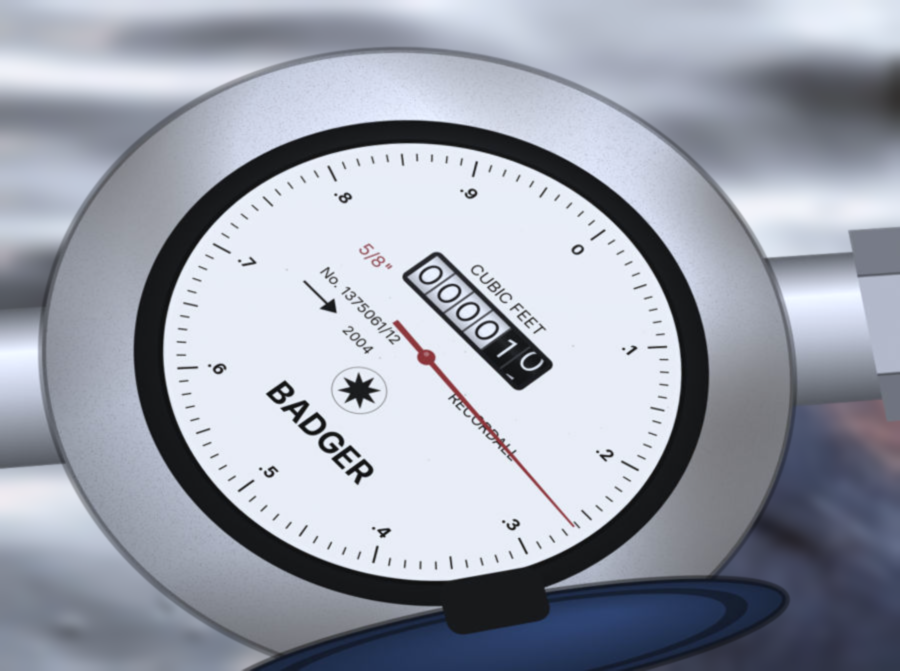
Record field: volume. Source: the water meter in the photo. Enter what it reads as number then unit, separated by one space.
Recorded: 10.26 ft³
